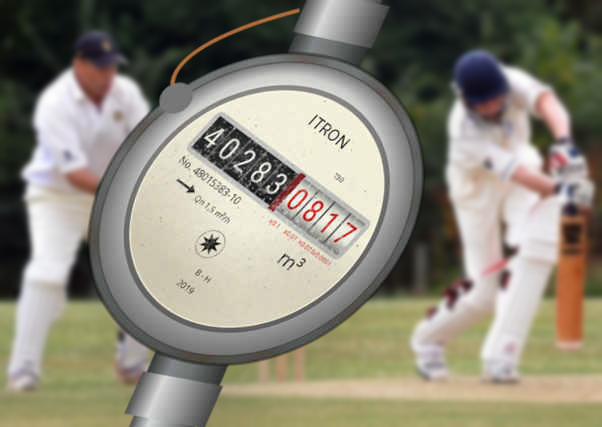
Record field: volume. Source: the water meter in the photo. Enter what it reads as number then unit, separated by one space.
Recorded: 40283.0817 m³
